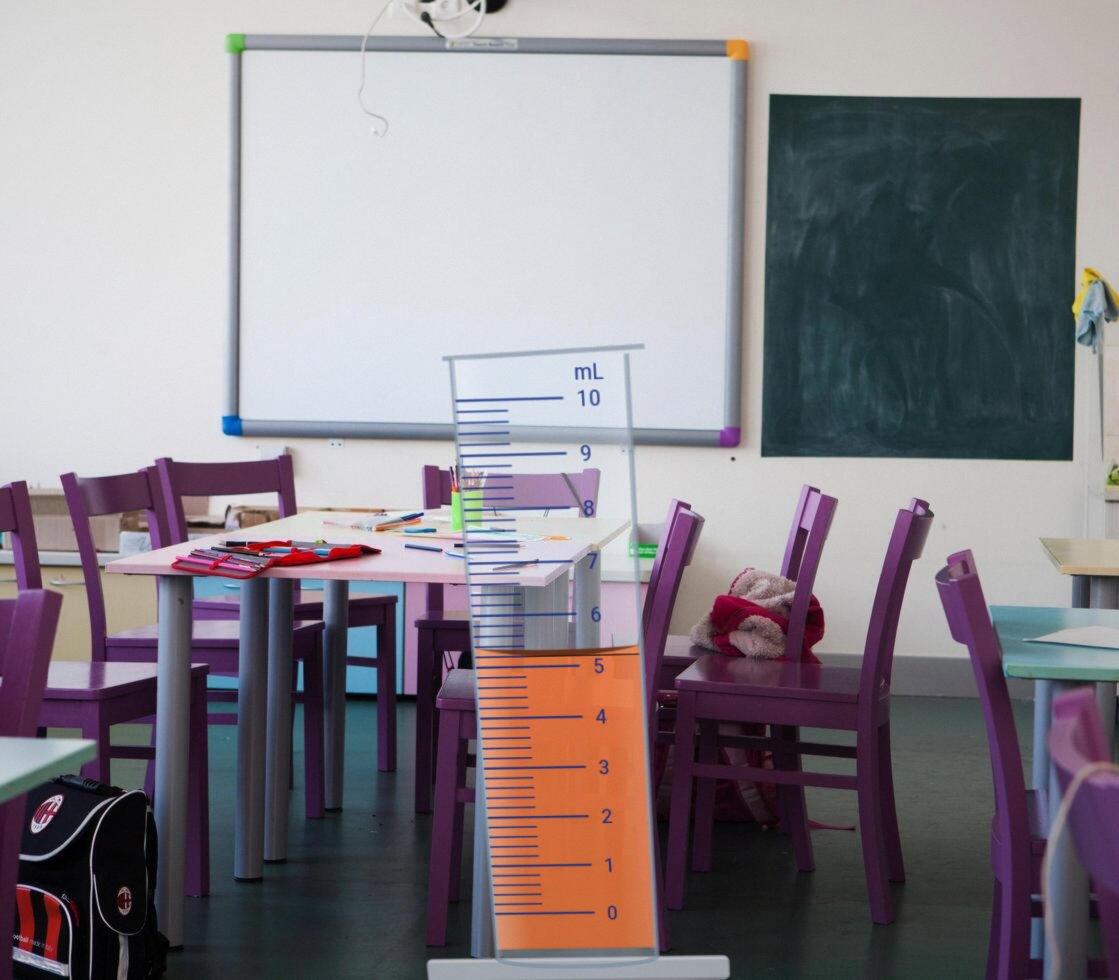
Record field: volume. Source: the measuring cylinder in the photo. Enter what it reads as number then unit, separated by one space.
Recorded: 5.2 mL
